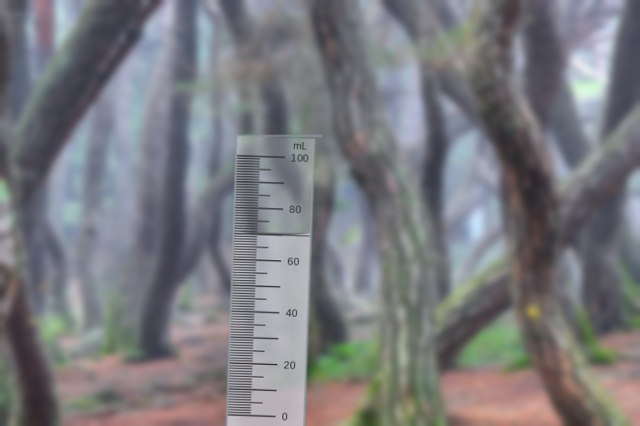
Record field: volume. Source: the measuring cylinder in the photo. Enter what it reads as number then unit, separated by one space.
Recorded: 70 mL
